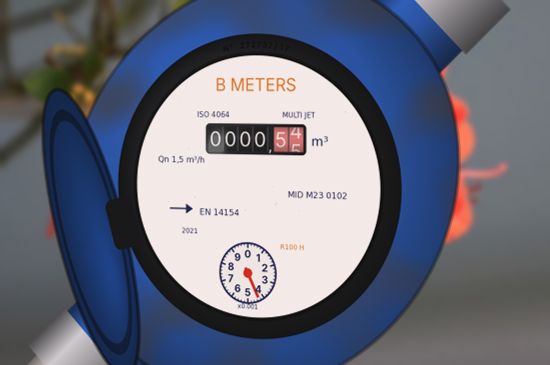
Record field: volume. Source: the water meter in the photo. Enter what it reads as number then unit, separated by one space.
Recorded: 0.544 m³
